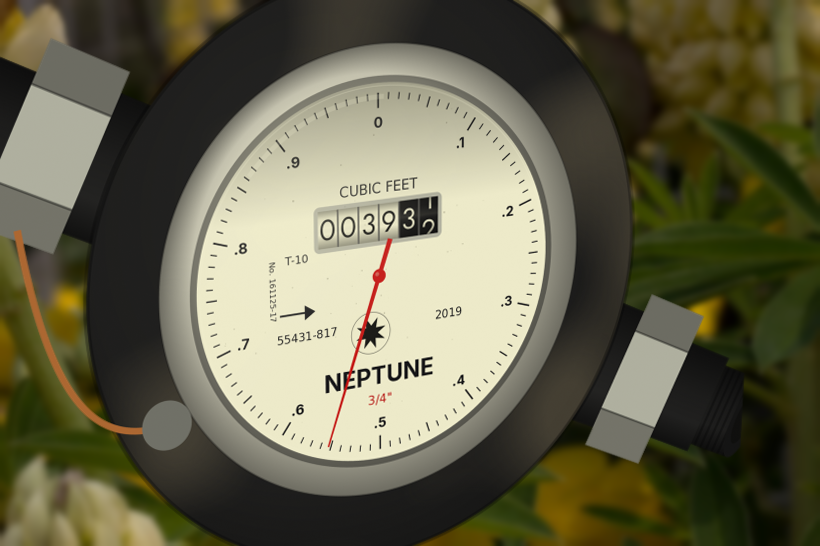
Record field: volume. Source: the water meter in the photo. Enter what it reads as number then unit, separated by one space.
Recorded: 3931.55 ft³
